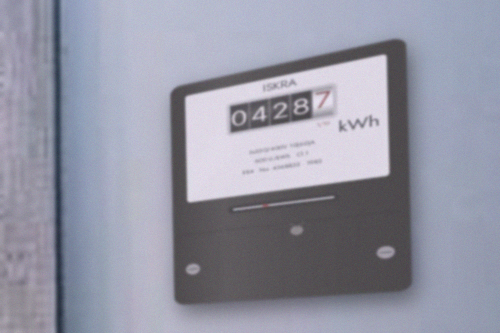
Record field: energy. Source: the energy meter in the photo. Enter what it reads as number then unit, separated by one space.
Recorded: 428.7 kWh
